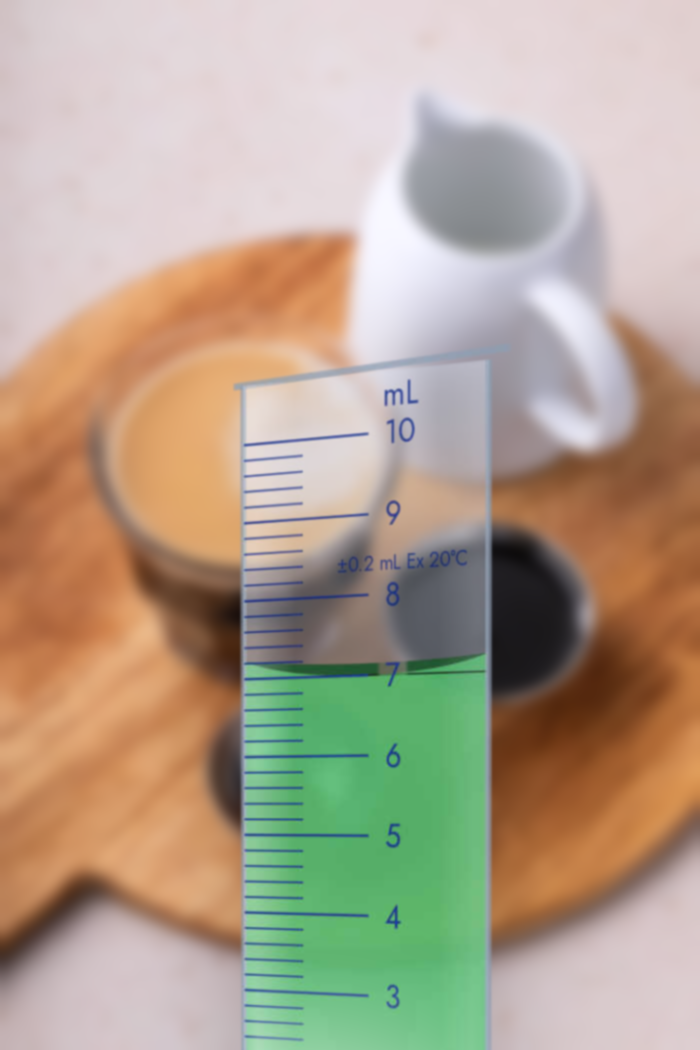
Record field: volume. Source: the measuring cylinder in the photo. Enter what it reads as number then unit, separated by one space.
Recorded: 7 mL
